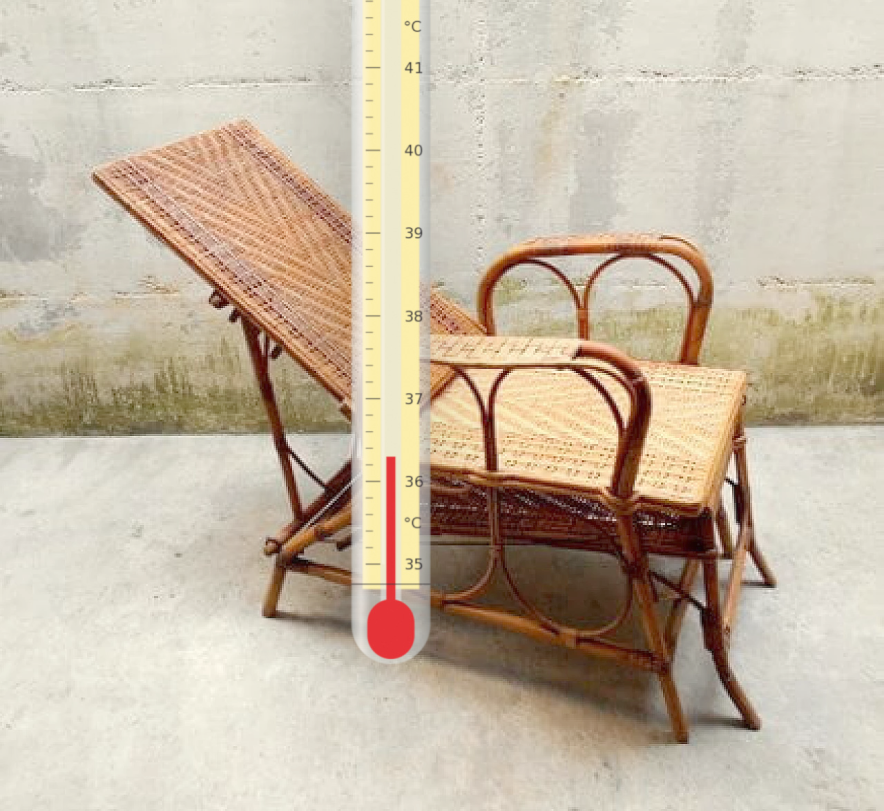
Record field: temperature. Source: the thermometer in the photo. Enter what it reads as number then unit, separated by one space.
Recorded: 36.3 °C
